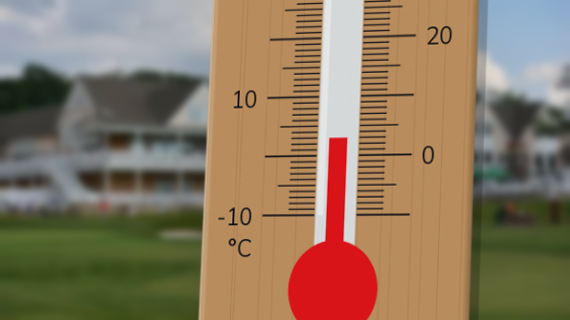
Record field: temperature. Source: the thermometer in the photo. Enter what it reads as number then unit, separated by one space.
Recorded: 3 °C
